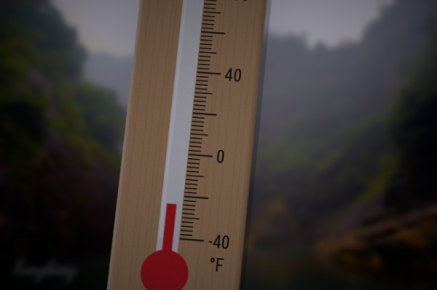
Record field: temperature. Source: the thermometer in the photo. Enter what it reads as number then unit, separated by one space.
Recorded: -24 °F
